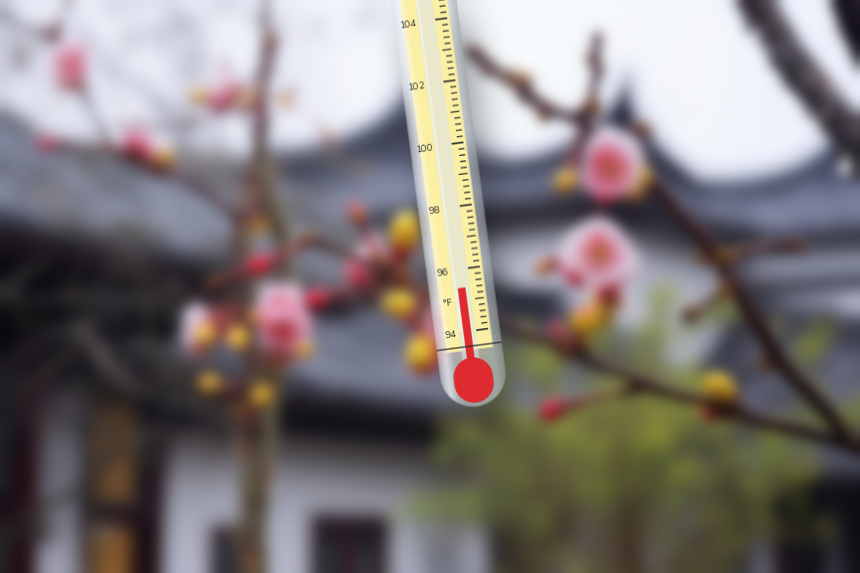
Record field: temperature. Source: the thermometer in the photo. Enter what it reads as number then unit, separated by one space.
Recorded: 95.4 °F
